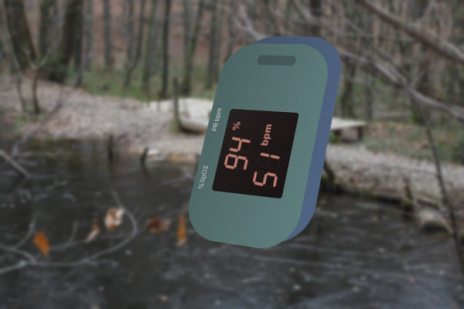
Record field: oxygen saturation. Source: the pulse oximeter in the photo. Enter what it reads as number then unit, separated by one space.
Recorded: 94 %
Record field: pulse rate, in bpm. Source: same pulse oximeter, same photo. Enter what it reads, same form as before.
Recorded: 51 bpm
